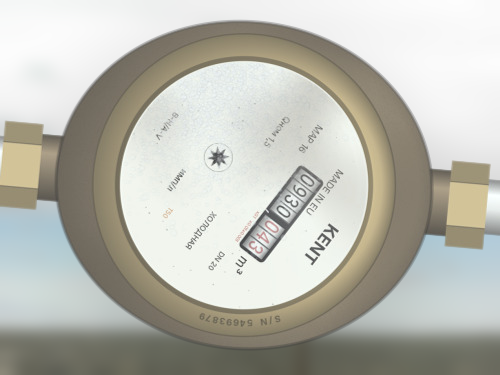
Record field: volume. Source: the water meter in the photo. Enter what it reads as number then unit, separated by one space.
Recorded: 930.043 m³
